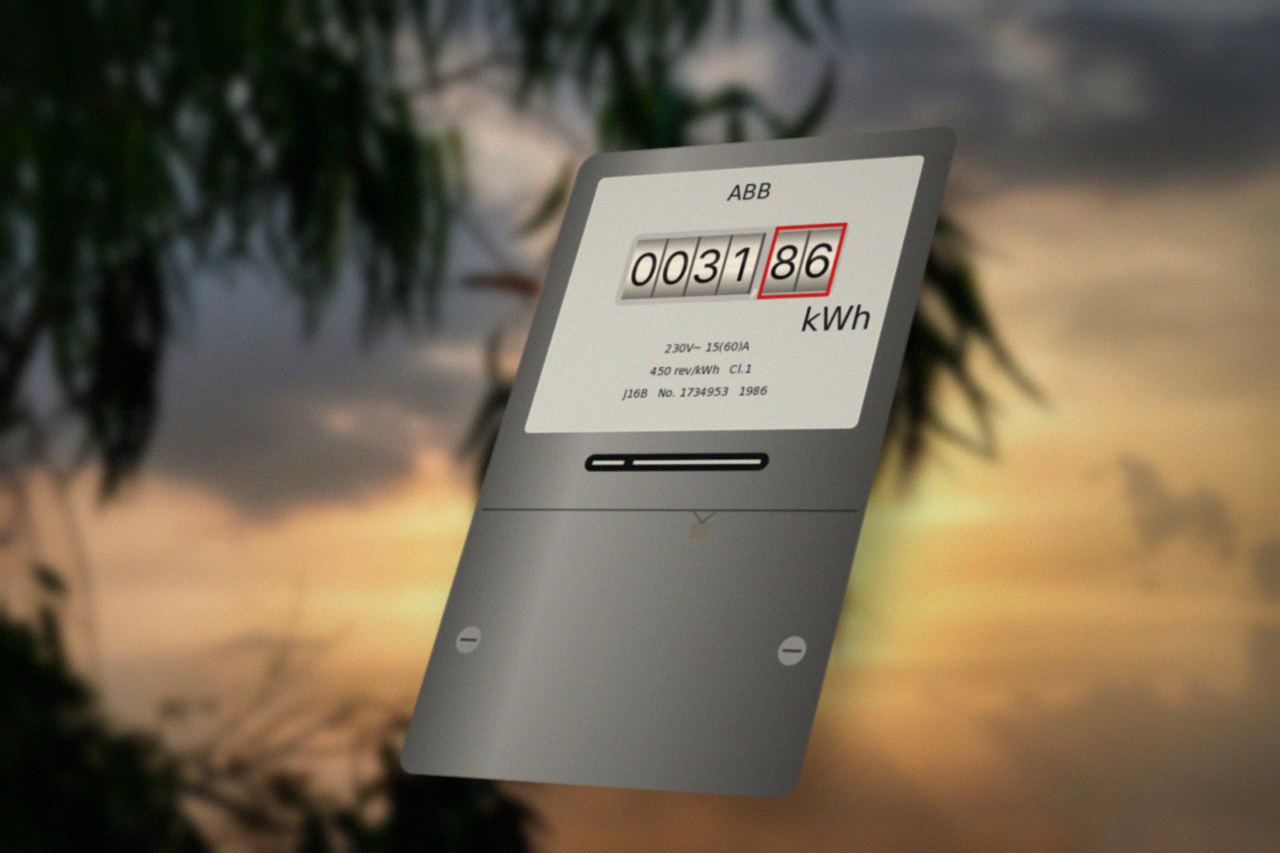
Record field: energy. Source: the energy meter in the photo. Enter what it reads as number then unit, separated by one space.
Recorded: 31.86 kWh
